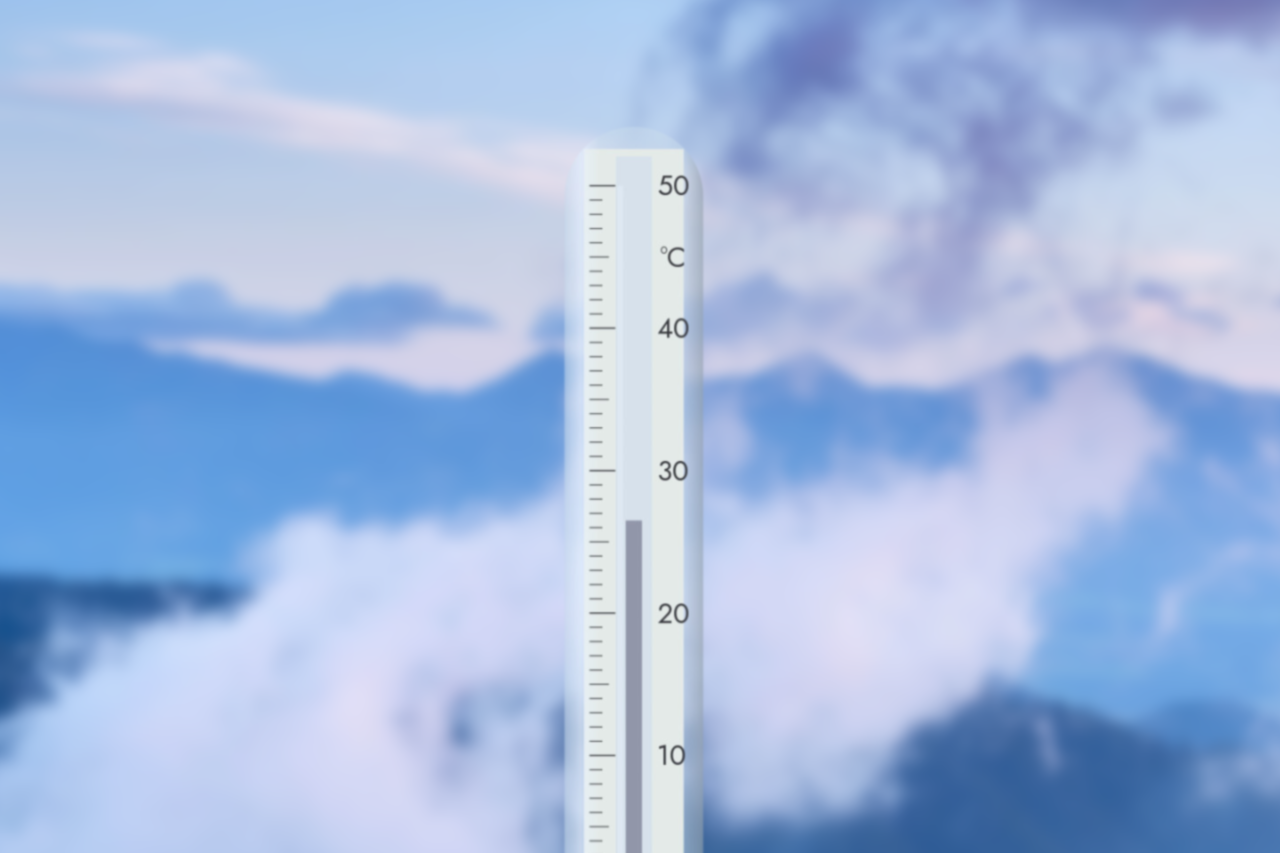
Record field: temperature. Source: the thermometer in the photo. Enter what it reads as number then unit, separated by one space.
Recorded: 26.5 °C
